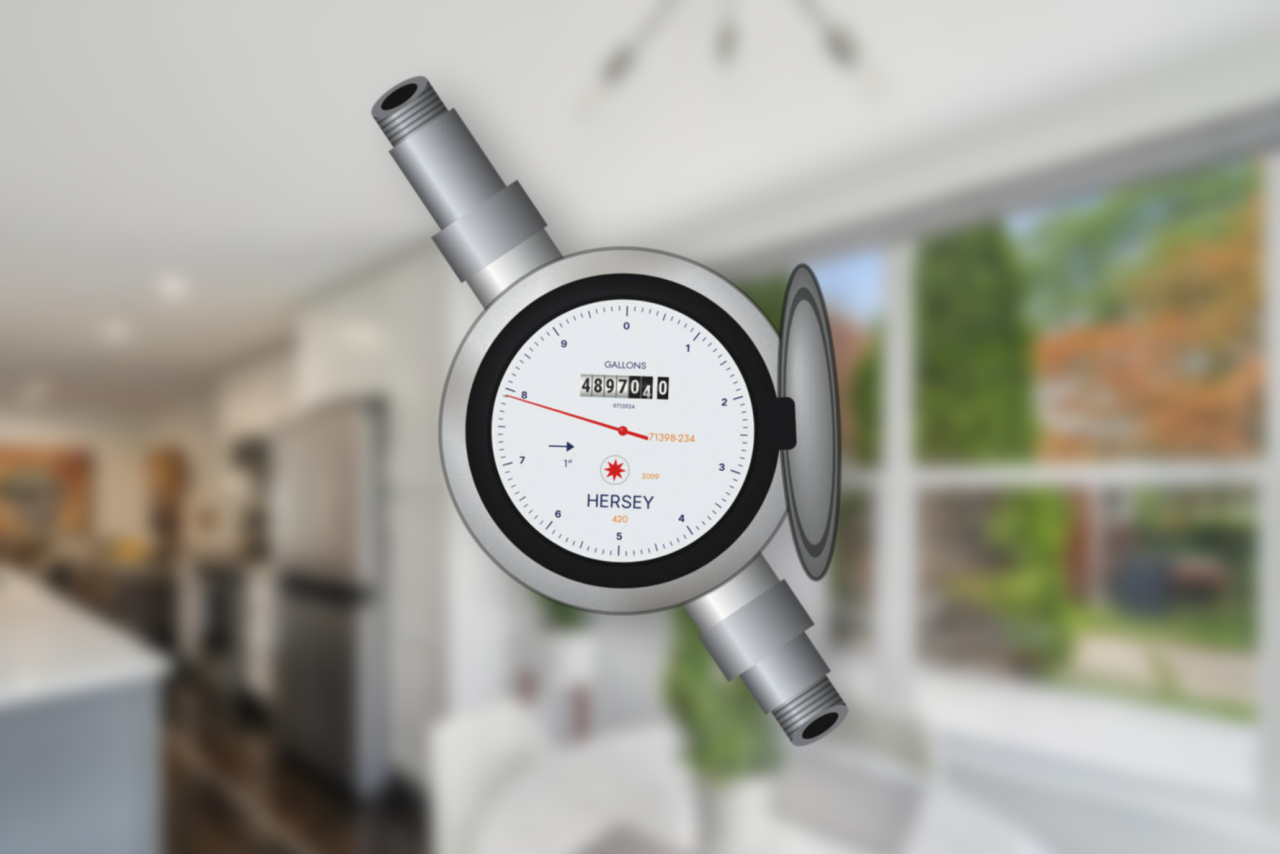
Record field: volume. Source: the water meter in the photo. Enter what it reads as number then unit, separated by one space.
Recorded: 4897037.9 gal
